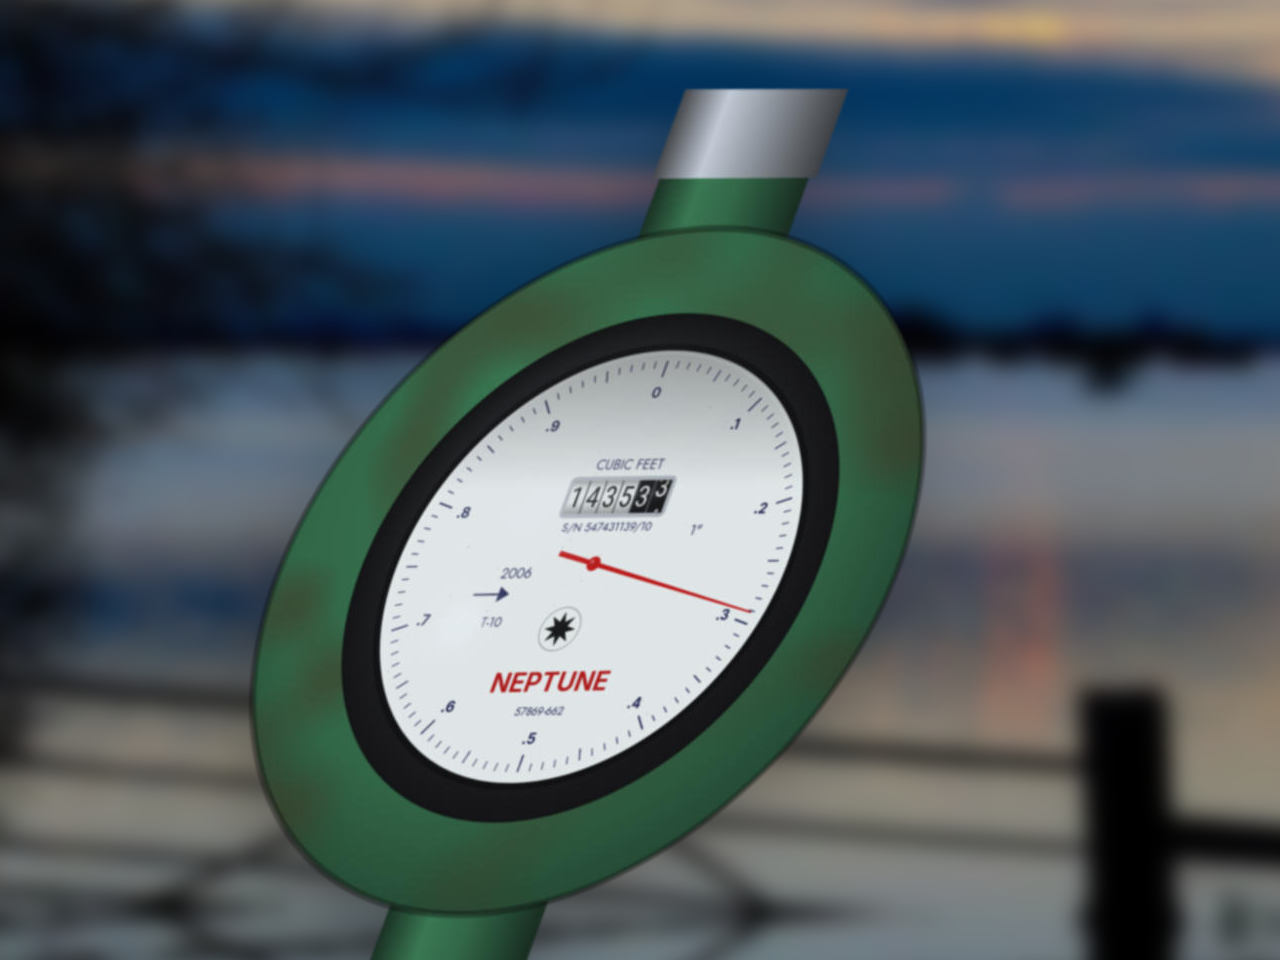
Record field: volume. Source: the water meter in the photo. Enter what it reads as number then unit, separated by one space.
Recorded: 143533.29 ft³
